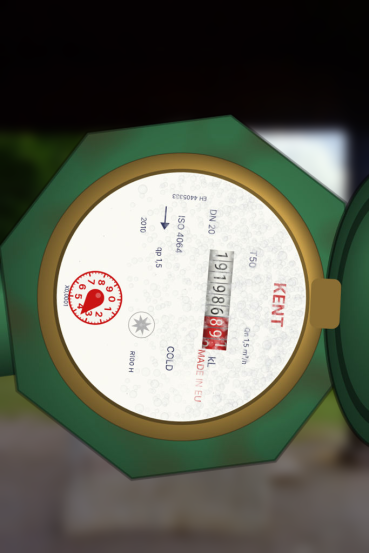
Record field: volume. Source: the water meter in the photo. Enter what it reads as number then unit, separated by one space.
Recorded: 191986.8913 kL
